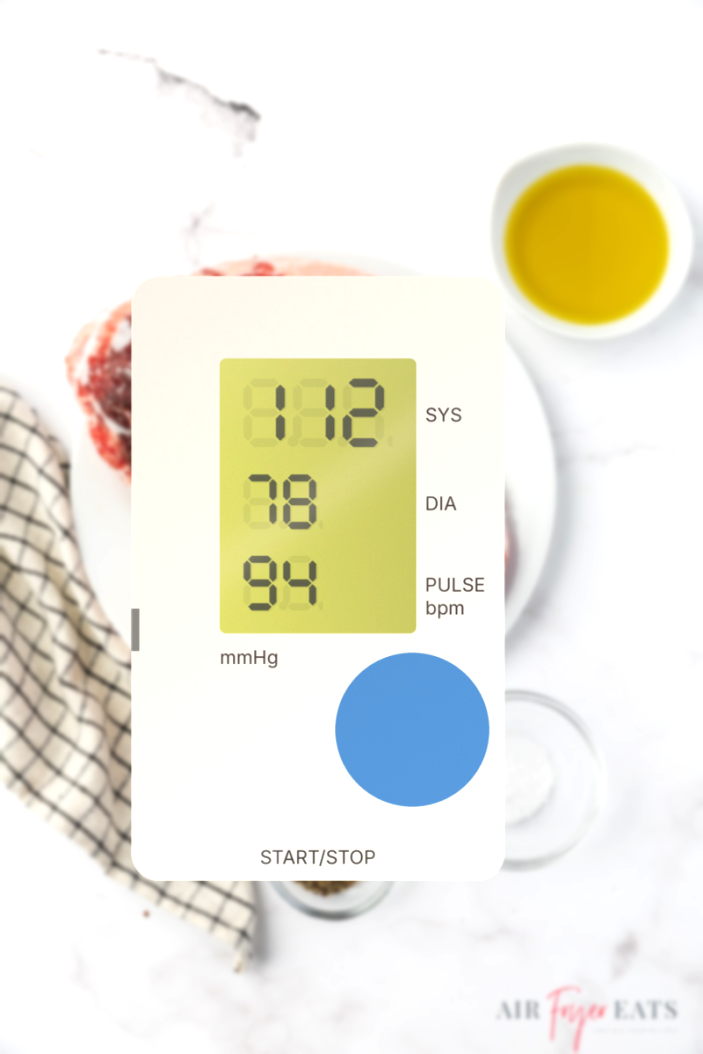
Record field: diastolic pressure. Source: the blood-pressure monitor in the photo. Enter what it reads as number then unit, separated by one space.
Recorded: 78 mmHg
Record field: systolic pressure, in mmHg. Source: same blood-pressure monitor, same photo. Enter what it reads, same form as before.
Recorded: 112 mmHg
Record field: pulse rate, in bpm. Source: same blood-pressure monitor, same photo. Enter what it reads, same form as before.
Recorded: 94 bpm
